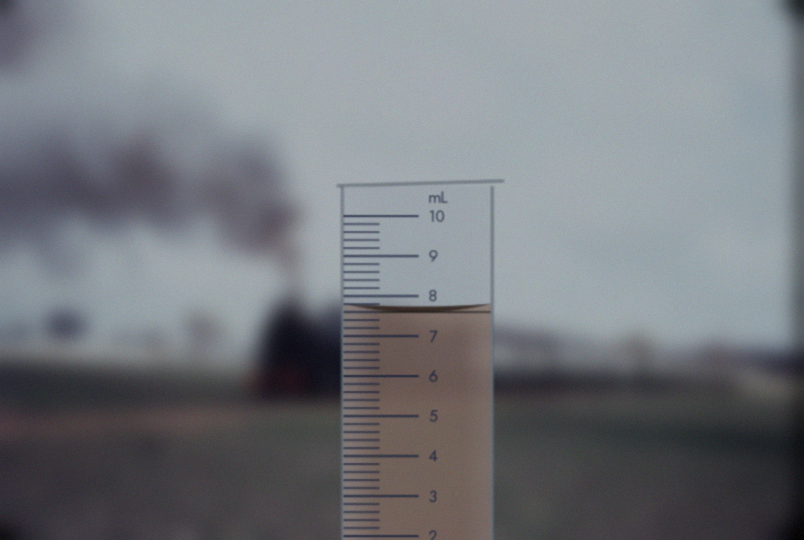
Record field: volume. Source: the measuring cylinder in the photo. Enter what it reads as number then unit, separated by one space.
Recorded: 7.6 mL
